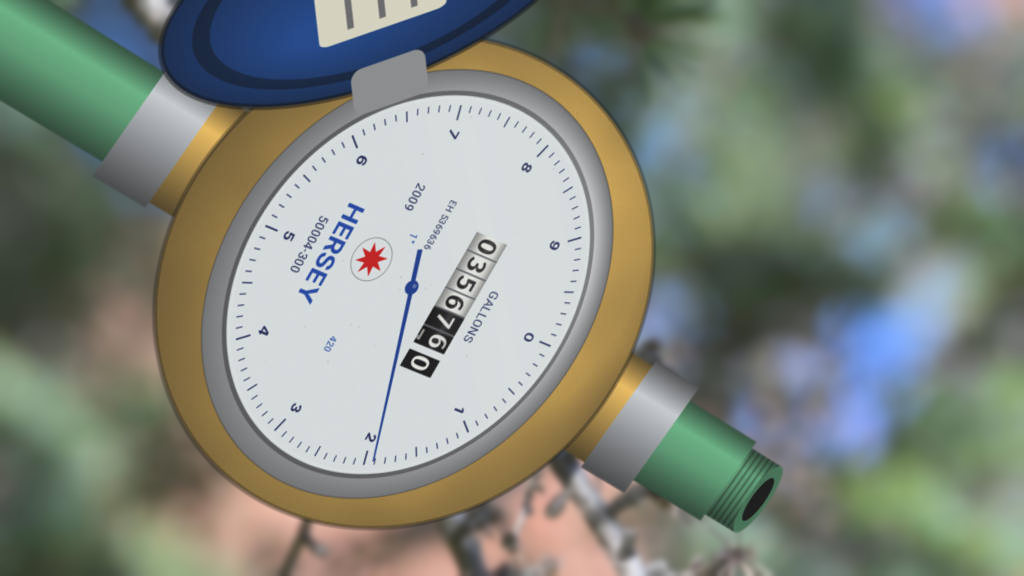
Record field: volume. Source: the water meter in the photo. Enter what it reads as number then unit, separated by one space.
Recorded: 356761.9 gal
